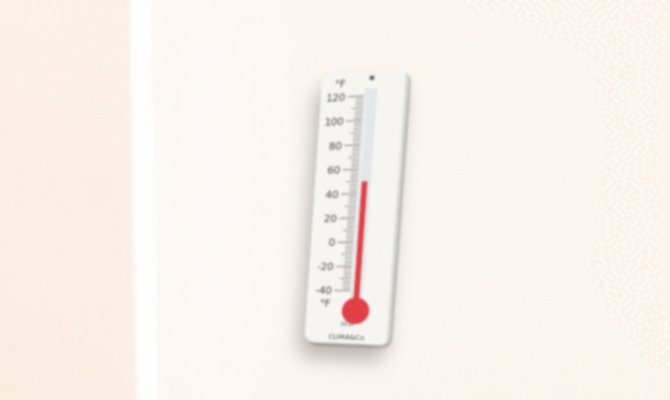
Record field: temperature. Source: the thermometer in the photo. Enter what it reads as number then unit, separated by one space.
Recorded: 50 °F
